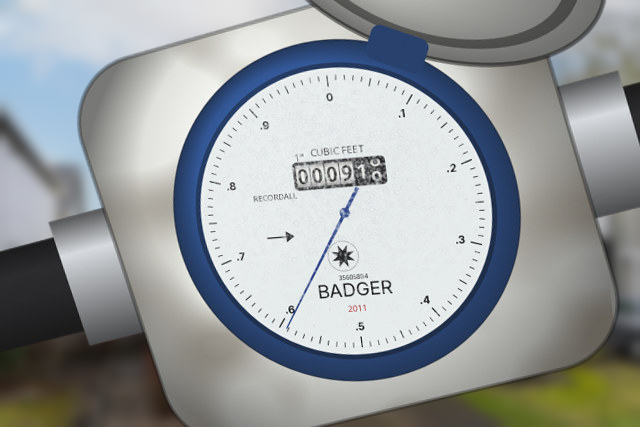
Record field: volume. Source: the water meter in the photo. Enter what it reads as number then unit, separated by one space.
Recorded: 918.59 ft³
